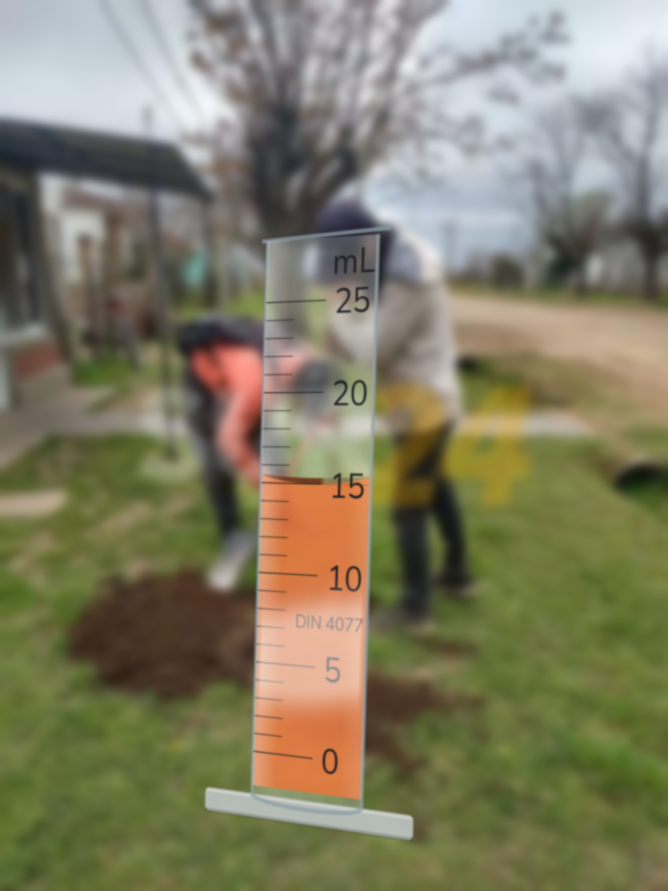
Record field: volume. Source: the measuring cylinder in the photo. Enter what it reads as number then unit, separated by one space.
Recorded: 15 mL
